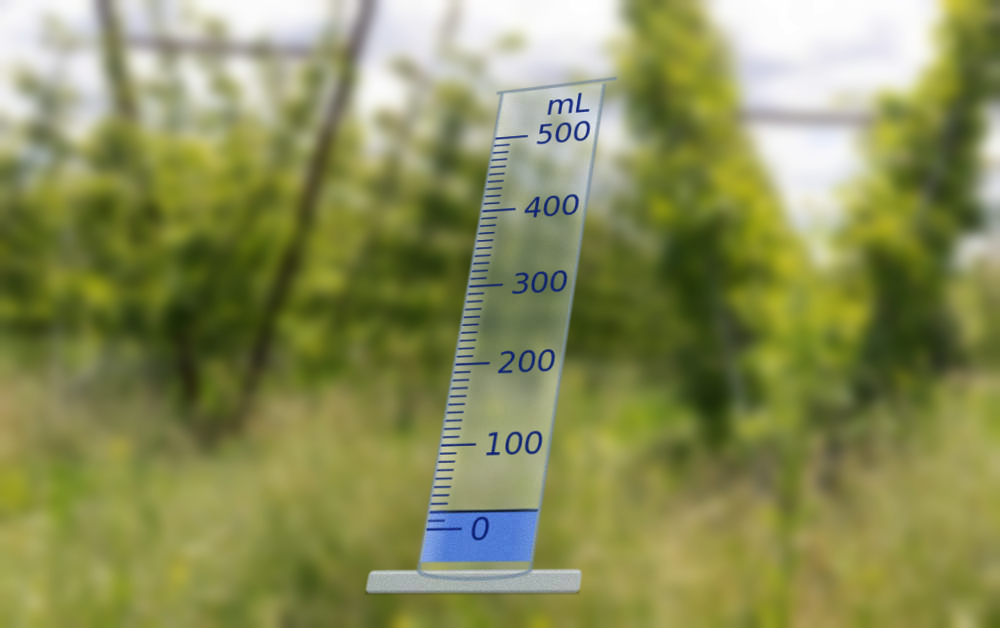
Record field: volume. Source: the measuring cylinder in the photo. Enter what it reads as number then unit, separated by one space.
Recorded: 20 mL
